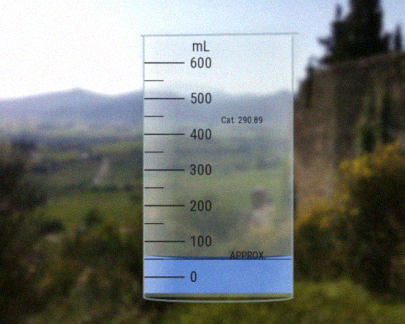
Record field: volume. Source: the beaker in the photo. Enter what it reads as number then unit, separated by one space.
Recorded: 50 mL
